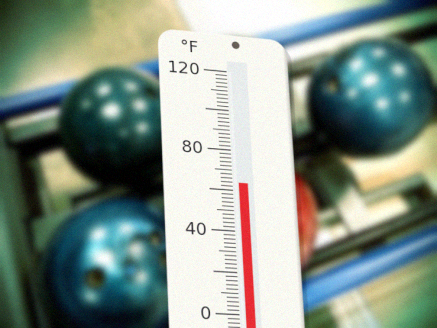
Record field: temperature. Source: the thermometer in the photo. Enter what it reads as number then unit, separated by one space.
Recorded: 64 °F
